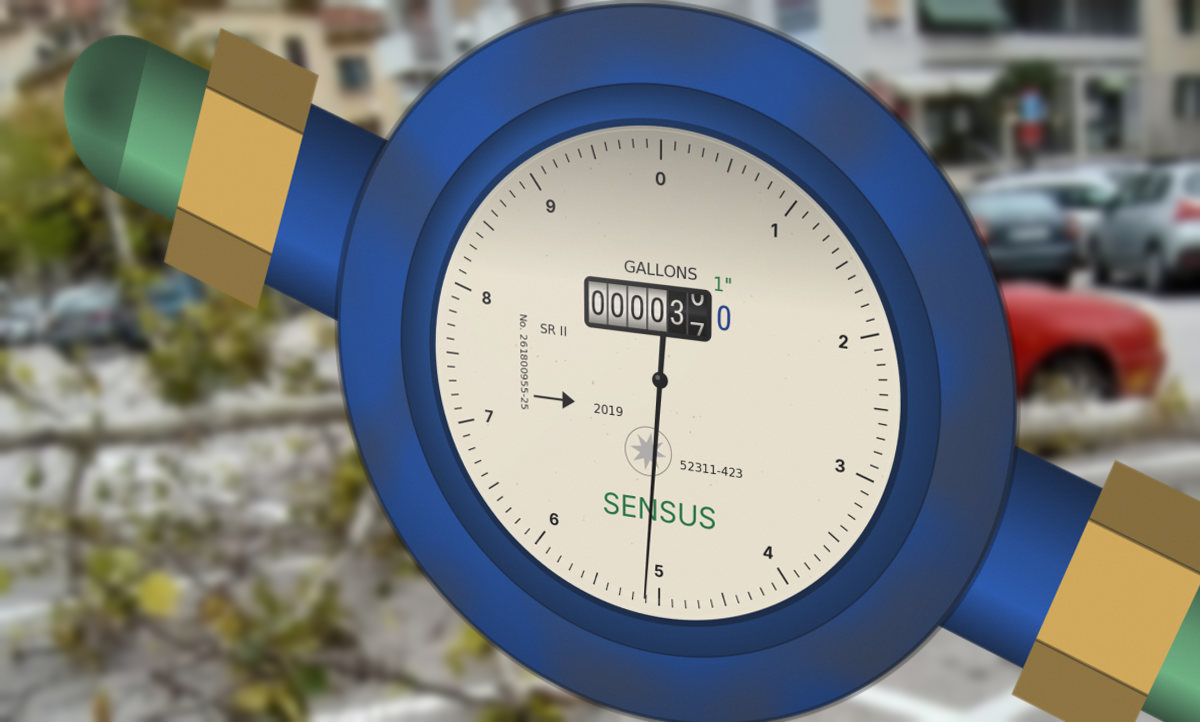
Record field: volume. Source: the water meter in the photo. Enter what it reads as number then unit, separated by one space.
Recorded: 365.1 gal
